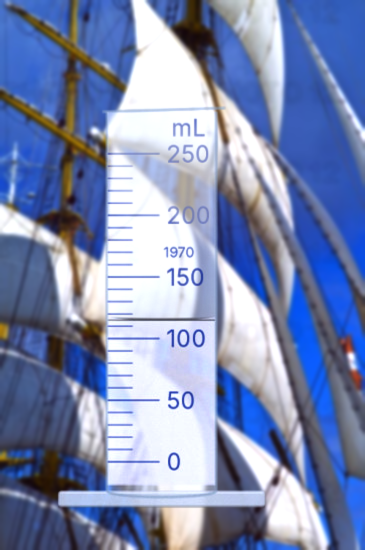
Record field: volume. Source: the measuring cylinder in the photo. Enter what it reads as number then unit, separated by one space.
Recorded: 115 mL
